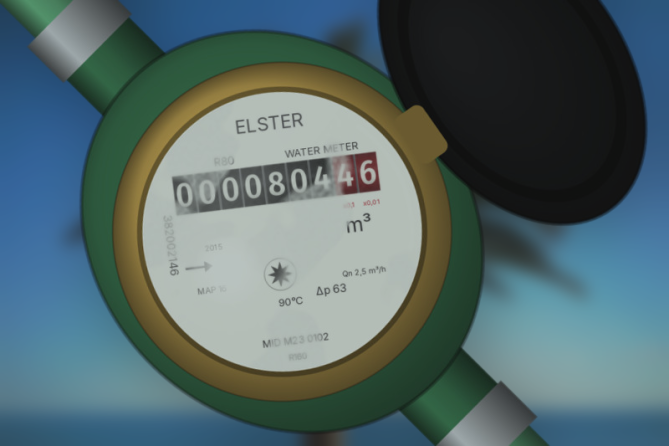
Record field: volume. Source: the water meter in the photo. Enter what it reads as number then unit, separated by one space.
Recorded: 804.46 m³
